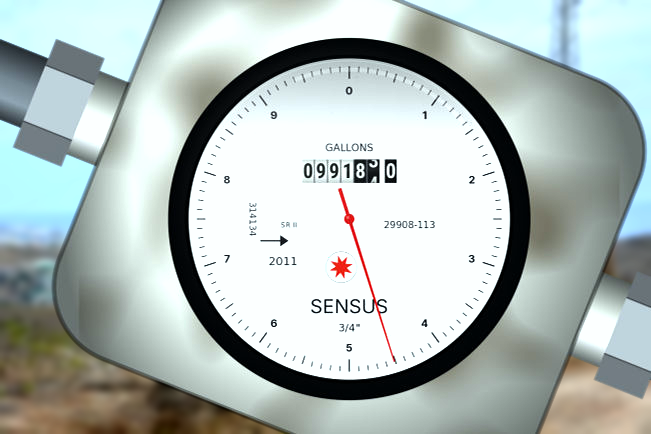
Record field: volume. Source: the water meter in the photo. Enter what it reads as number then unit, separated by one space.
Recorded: 991834.5 gal
